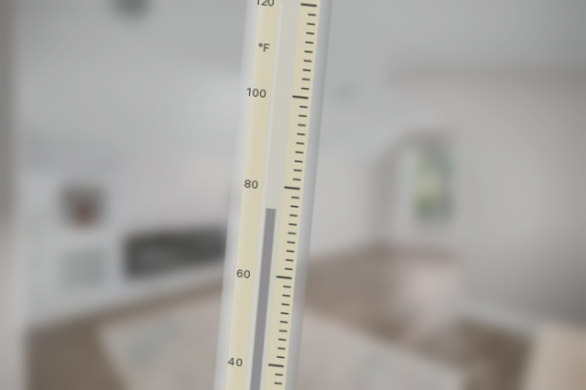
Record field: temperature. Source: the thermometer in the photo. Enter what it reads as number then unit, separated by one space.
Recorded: 75 °F
